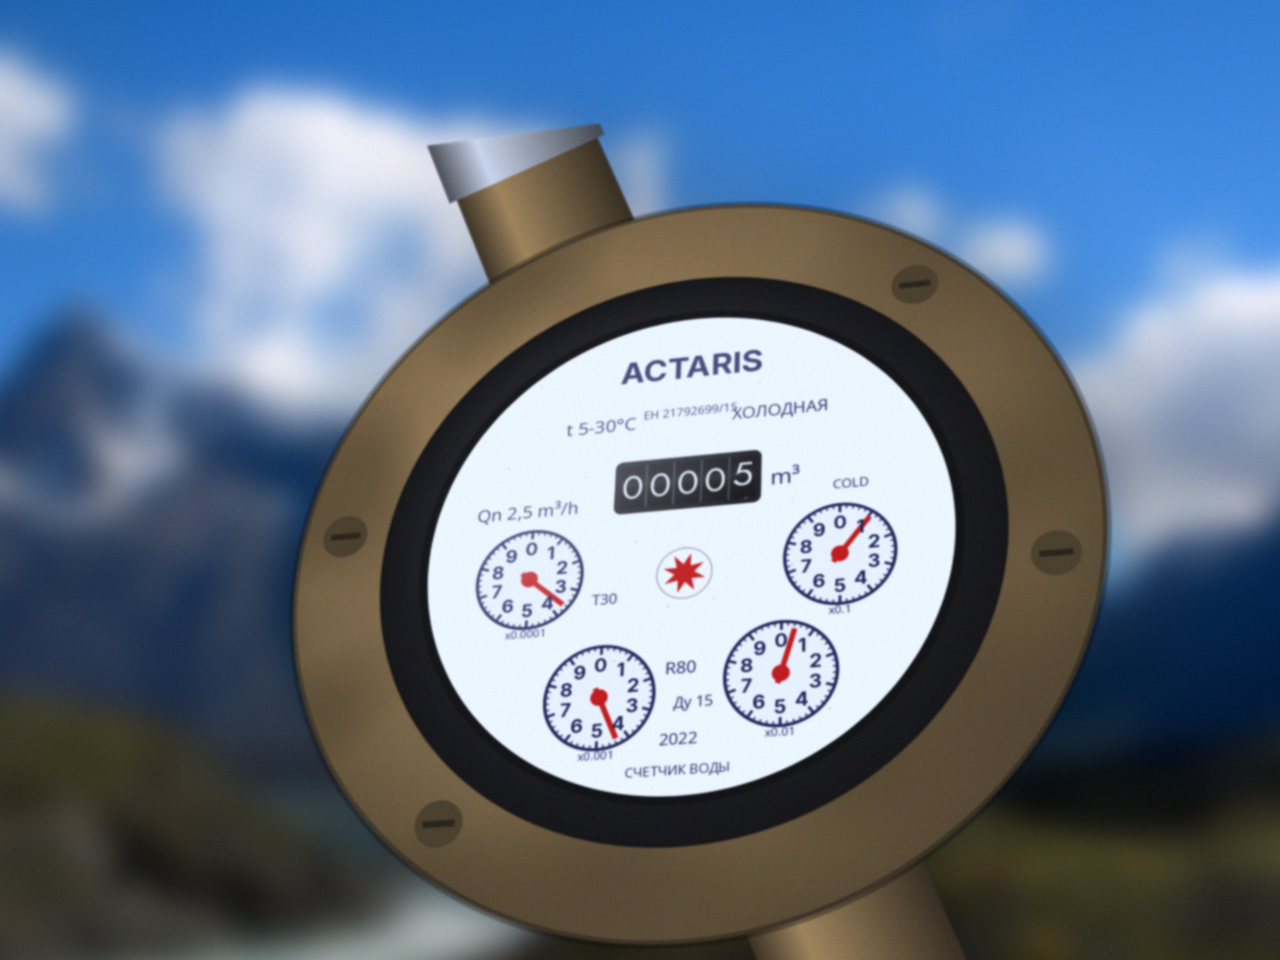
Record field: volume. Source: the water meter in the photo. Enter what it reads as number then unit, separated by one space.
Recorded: 5.1043 m³
